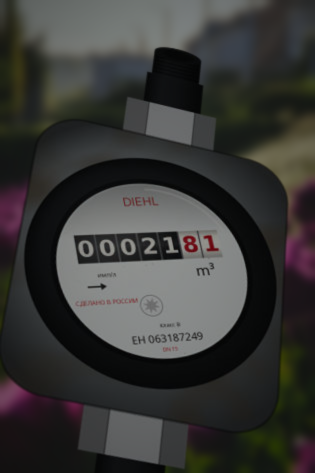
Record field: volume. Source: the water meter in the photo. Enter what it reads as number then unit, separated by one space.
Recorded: 21.81 m³
